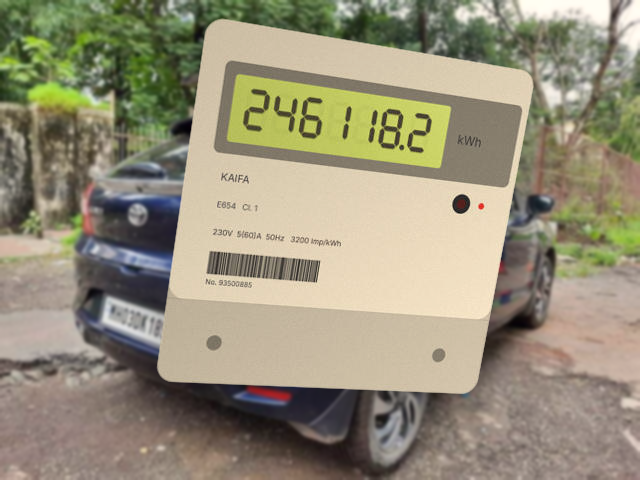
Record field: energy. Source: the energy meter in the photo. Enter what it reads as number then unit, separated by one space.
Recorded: 246118.2 kWh
